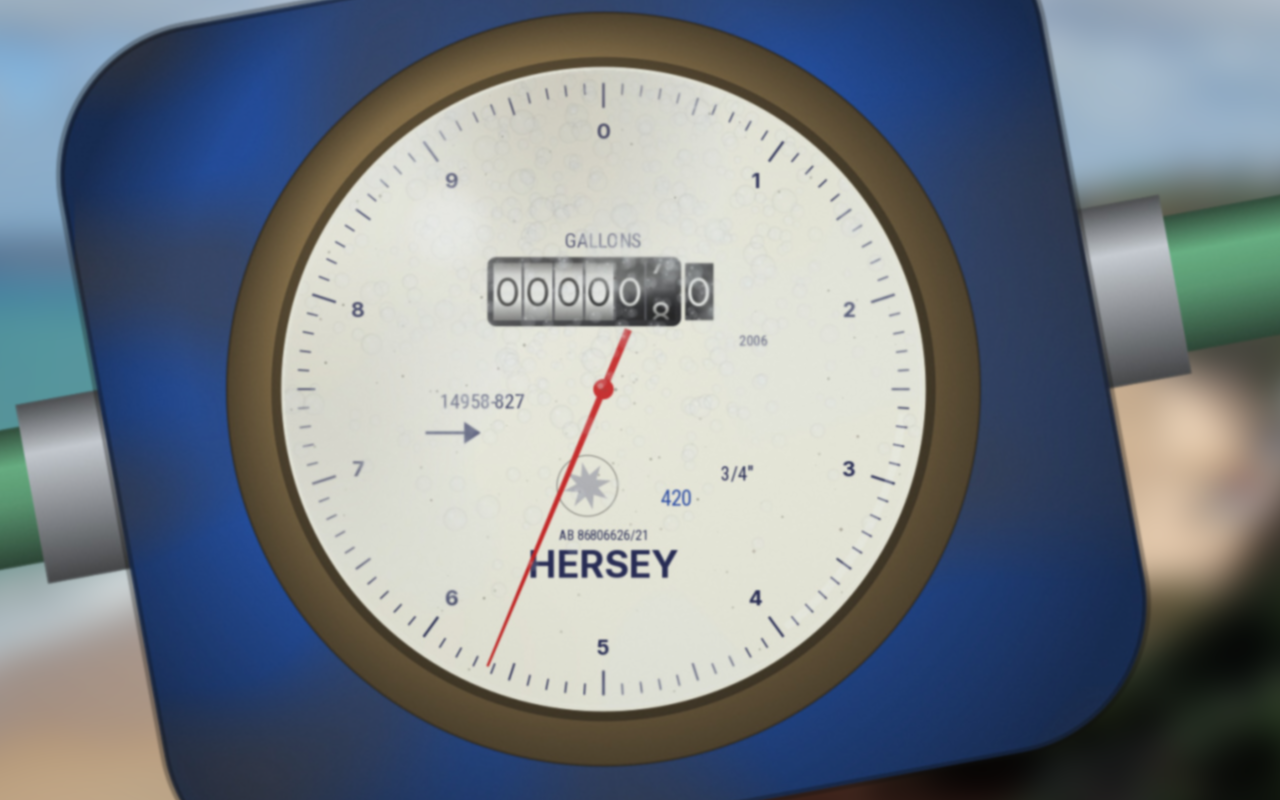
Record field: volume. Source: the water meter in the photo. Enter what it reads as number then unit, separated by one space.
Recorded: 75.6 gal
